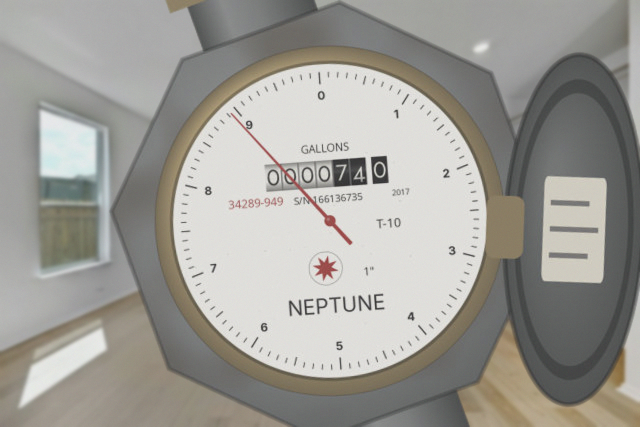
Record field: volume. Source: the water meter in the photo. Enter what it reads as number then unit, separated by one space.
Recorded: 738.9 gal
